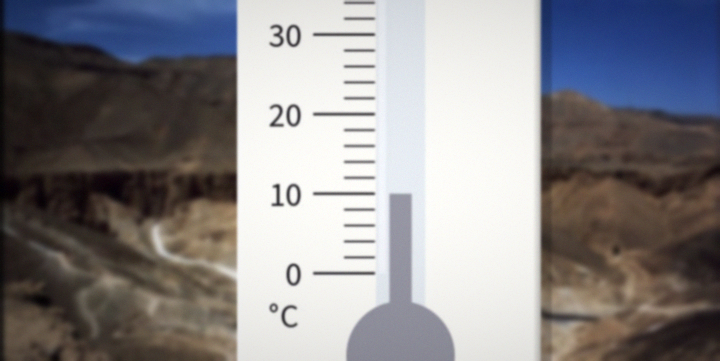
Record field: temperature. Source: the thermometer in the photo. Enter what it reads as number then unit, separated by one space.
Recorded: 10 °C
